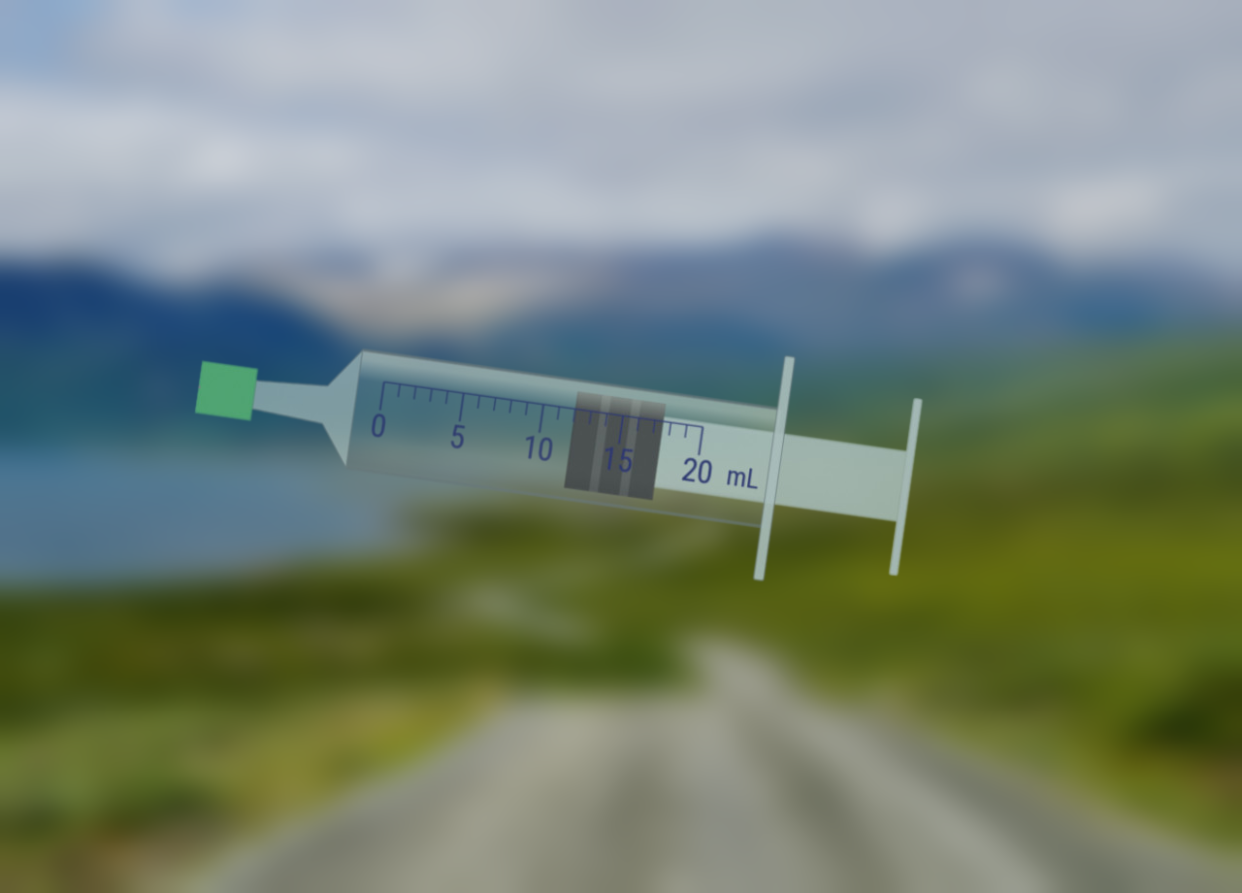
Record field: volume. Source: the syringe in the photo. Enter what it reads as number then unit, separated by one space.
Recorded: 12 mL
